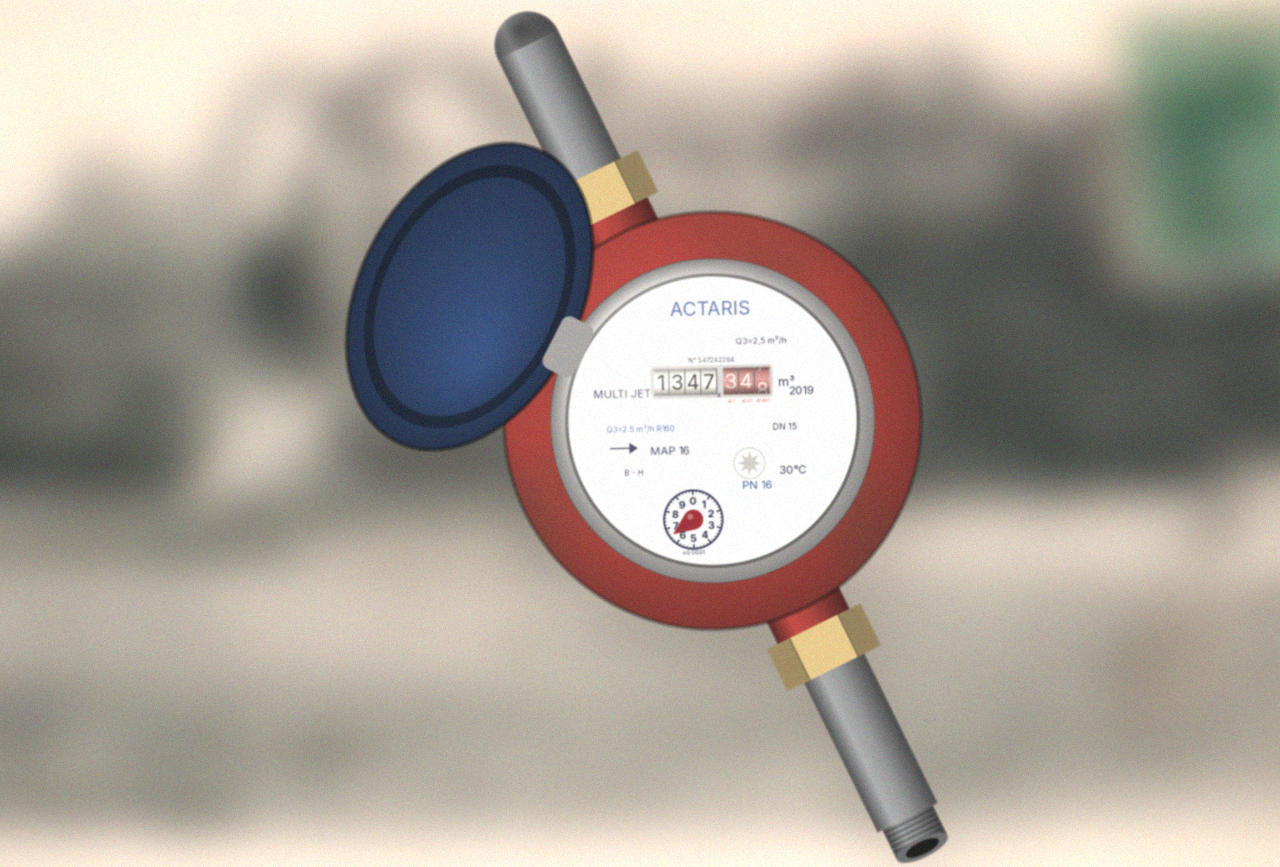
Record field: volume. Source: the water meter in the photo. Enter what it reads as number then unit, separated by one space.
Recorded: 1347.3476 m³
